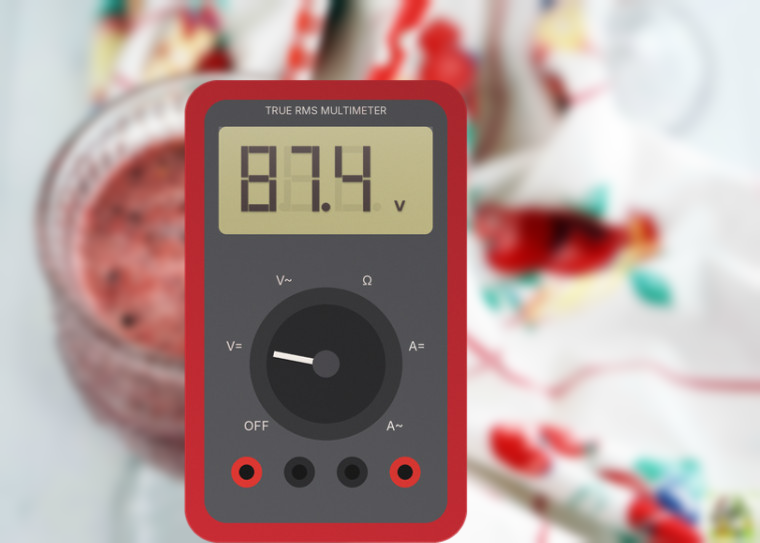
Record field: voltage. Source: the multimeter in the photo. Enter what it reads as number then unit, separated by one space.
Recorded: 87.4 V
